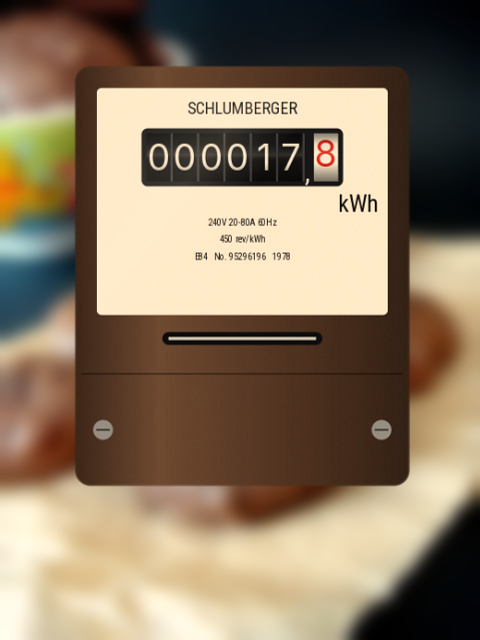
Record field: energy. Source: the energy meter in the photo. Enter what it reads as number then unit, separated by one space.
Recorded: 17.8 kWh
